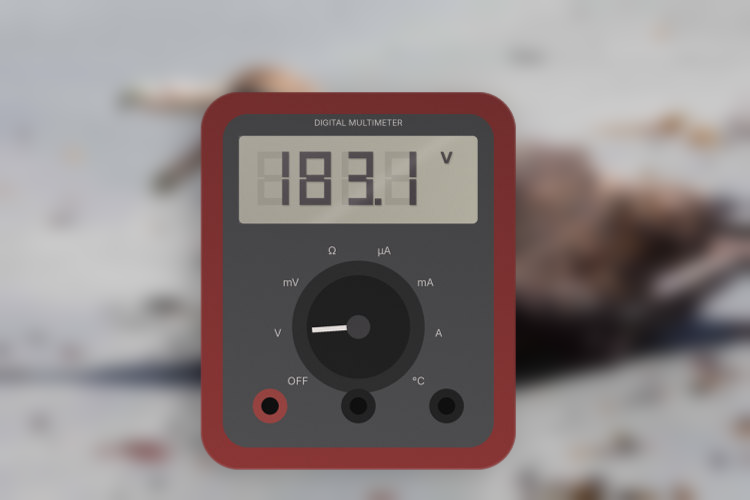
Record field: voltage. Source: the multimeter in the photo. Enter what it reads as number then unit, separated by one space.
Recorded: 183.1 V
